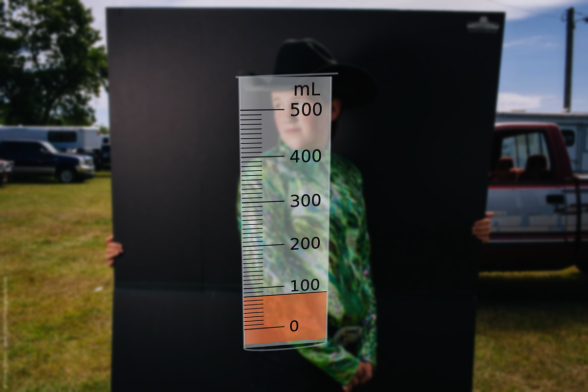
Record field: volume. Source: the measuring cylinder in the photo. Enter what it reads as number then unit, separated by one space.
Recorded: 80 mL
